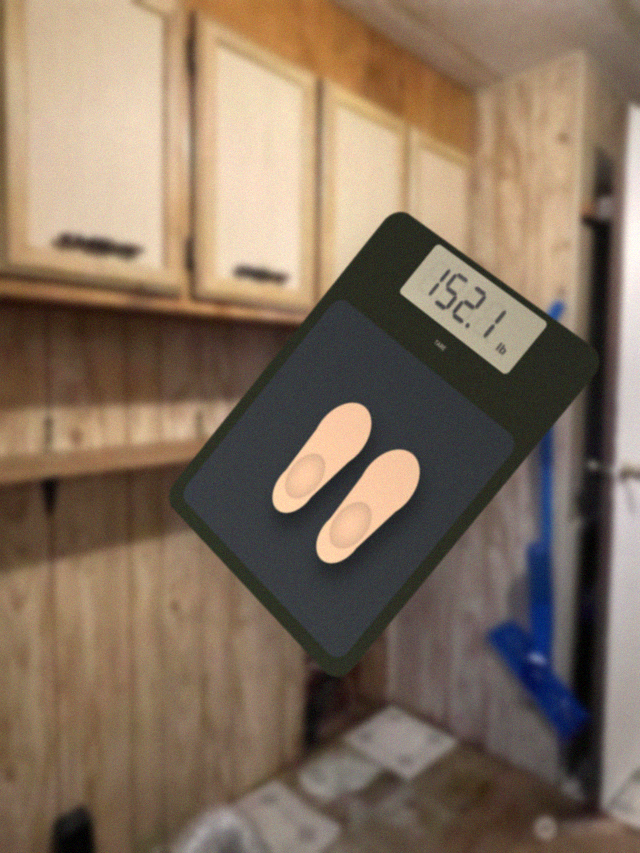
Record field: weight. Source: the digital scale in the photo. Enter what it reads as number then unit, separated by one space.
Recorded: 152.1 lb
